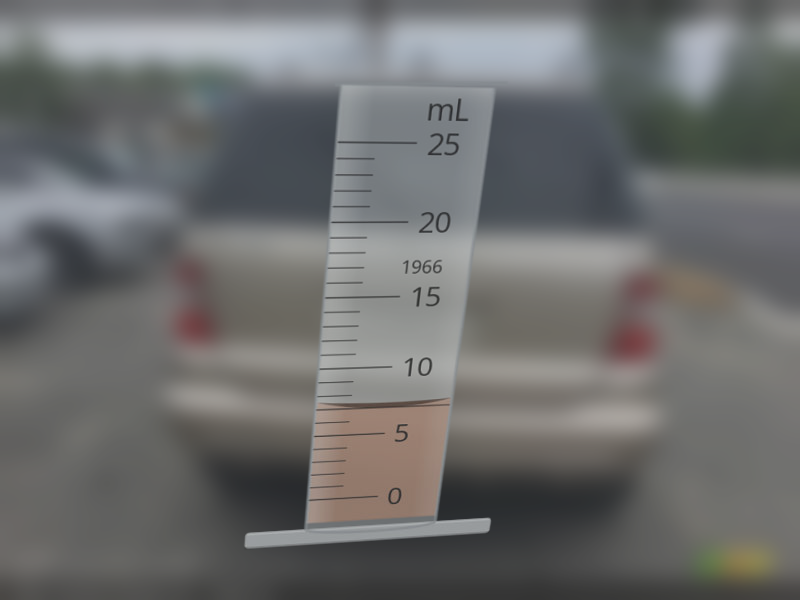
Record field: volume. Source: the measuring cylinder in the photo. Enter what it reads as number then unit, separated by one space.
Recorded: 7 mL
